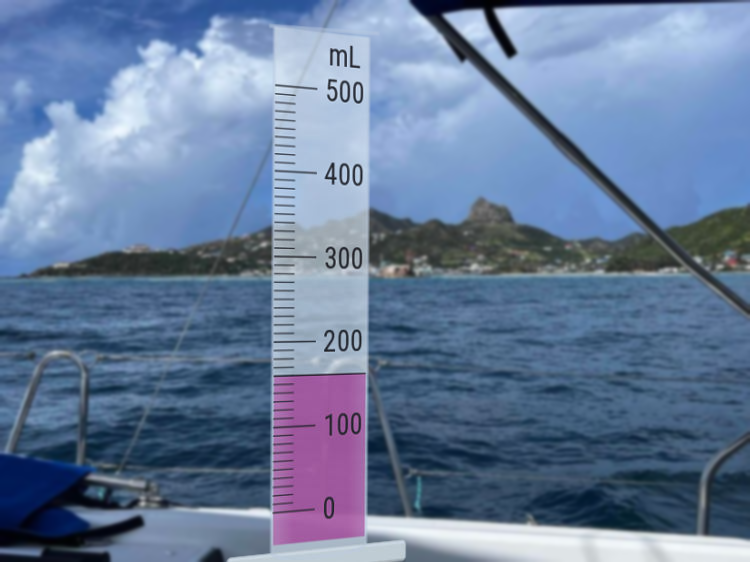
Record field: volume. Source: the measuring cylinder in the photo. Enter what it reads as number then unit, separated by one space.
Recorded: 160 mL
